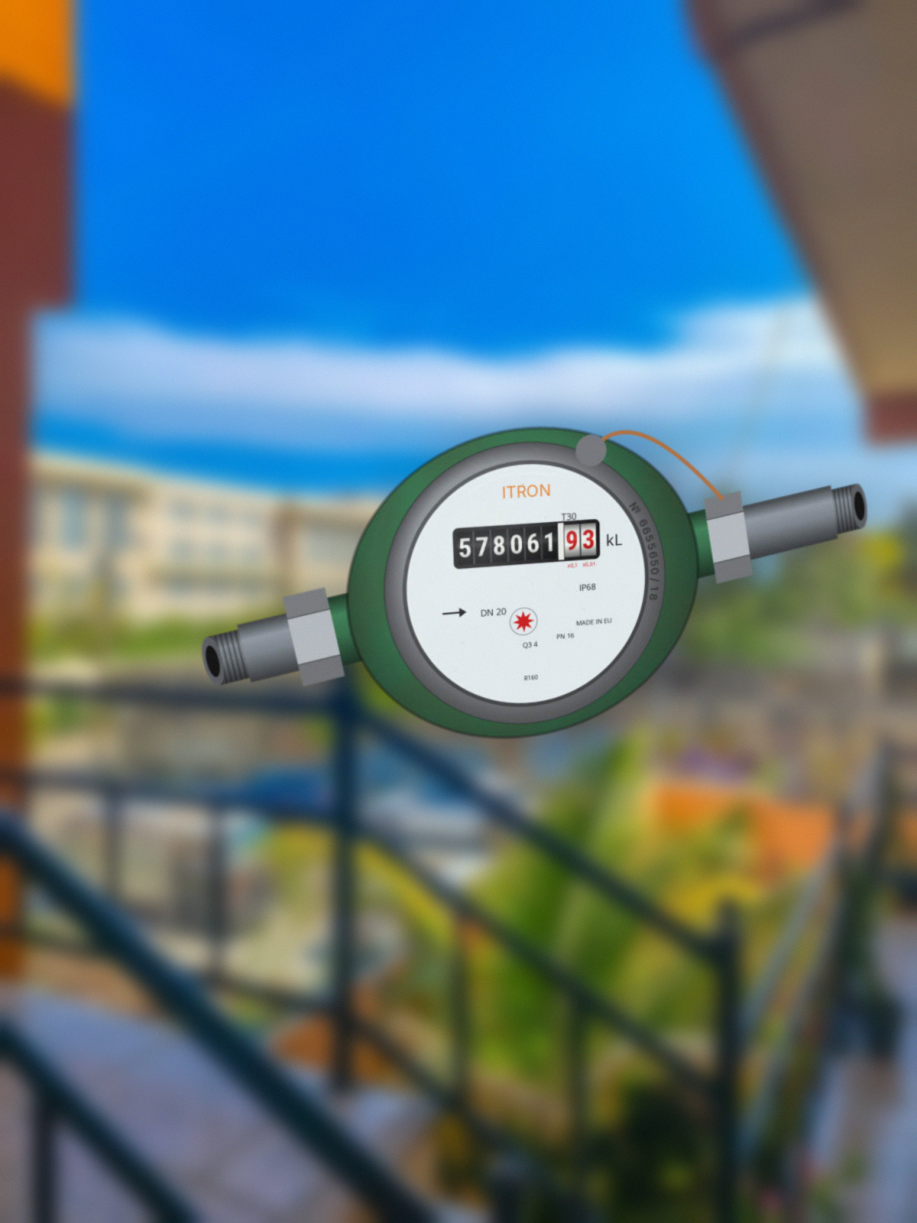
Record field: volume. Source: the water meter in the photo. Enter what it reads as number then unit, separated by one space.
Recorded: 578061.93 kL
